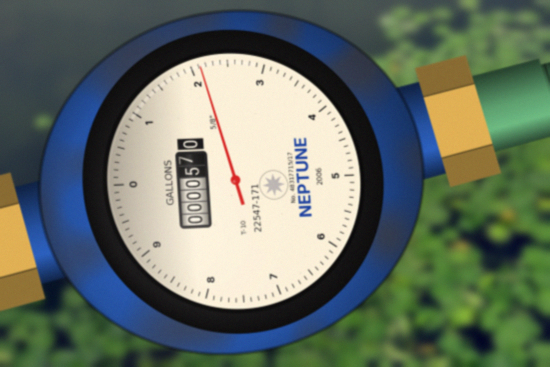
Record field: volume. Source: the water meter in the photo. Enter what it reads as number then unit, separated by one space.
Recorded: 572.1 gal
